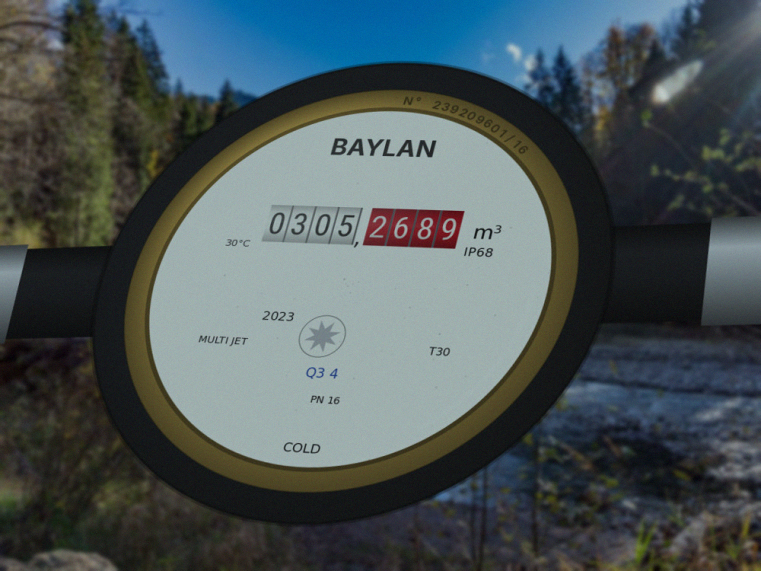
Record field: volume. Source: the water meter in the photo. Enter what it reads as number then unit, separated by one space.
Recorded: 305.2689 m³
